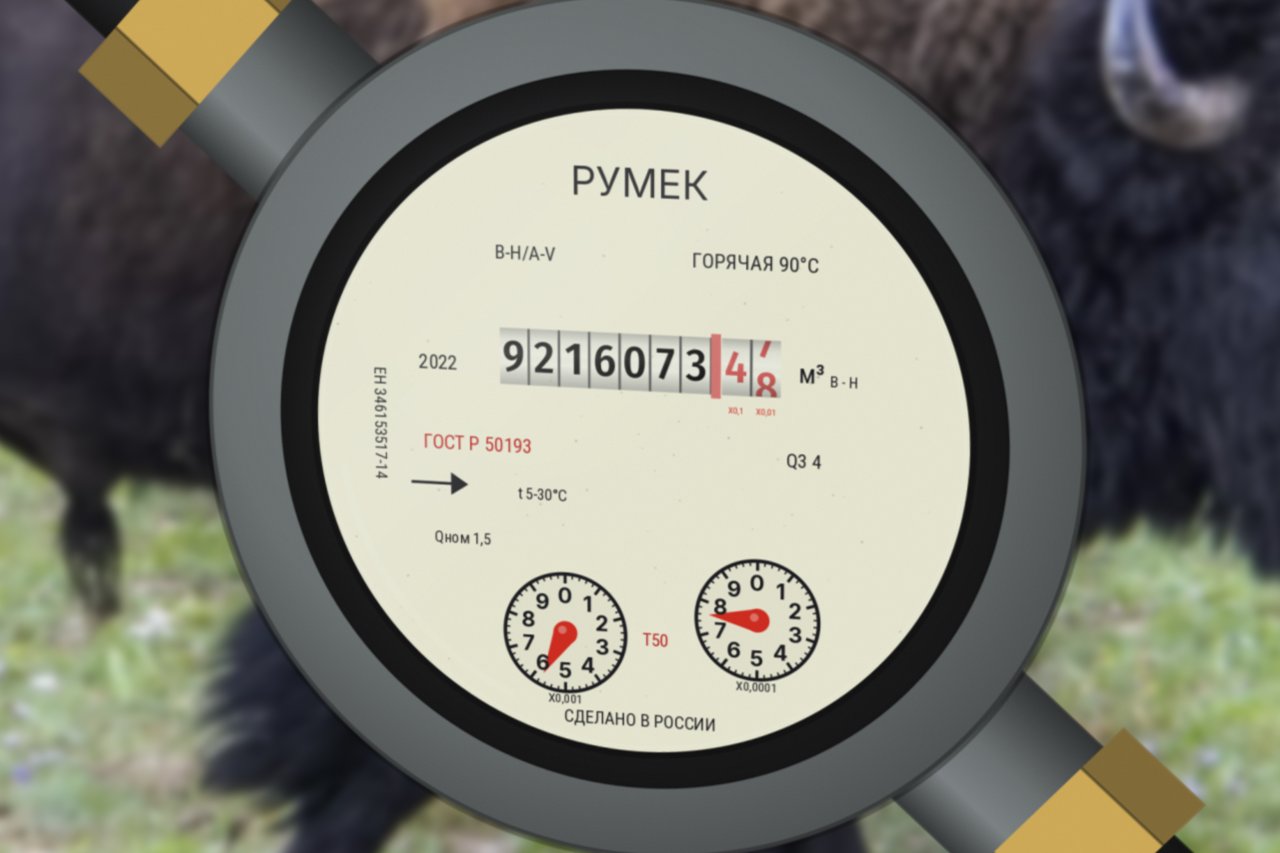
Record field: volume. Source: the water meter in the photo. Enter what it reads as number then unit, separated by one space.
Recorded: 9216073.4757 m³
